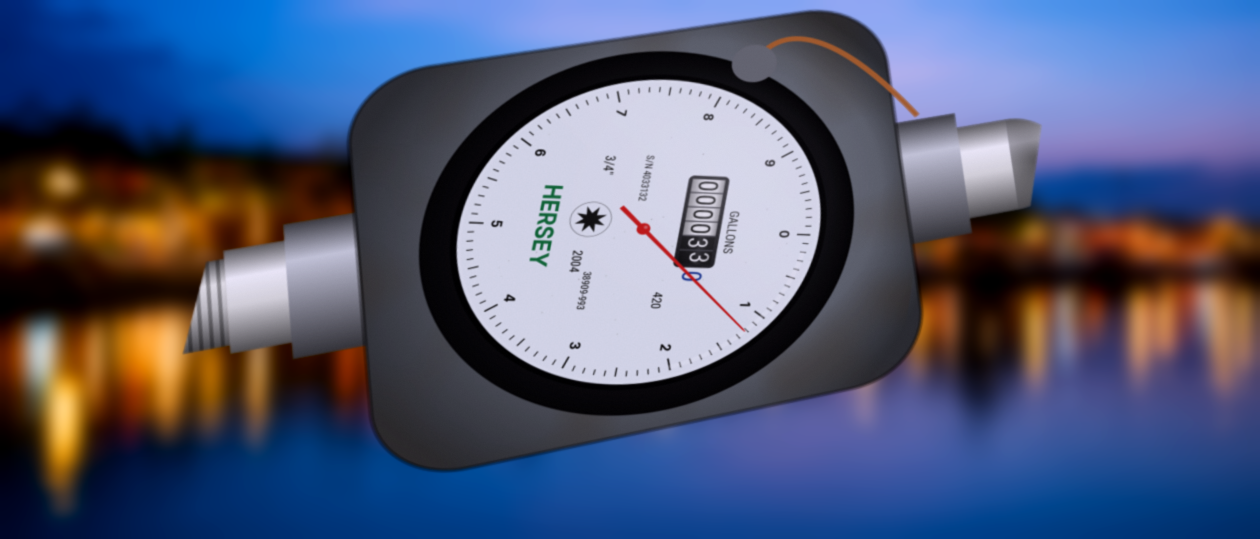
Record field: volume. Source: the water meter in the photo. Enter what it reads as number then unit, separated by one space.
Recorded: 331.2 gal
